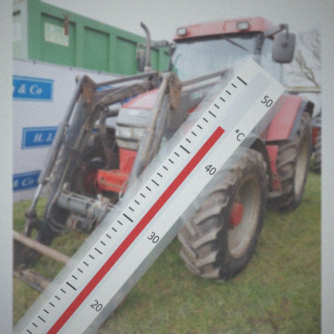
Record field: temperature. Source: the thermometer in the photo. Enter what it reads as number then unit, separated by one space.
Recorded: 44.5 °C
